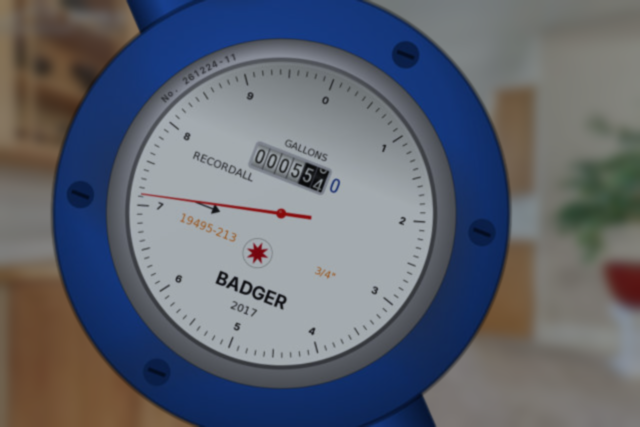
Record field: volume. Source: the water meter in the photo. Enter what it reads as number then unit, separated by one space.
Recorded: 5537.1 gal
